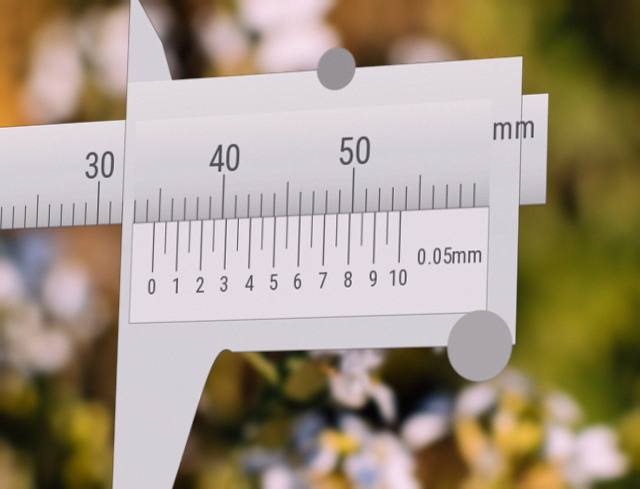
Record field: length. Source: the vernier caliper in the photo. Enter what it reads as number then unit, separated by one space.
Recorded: 34.6 mm
